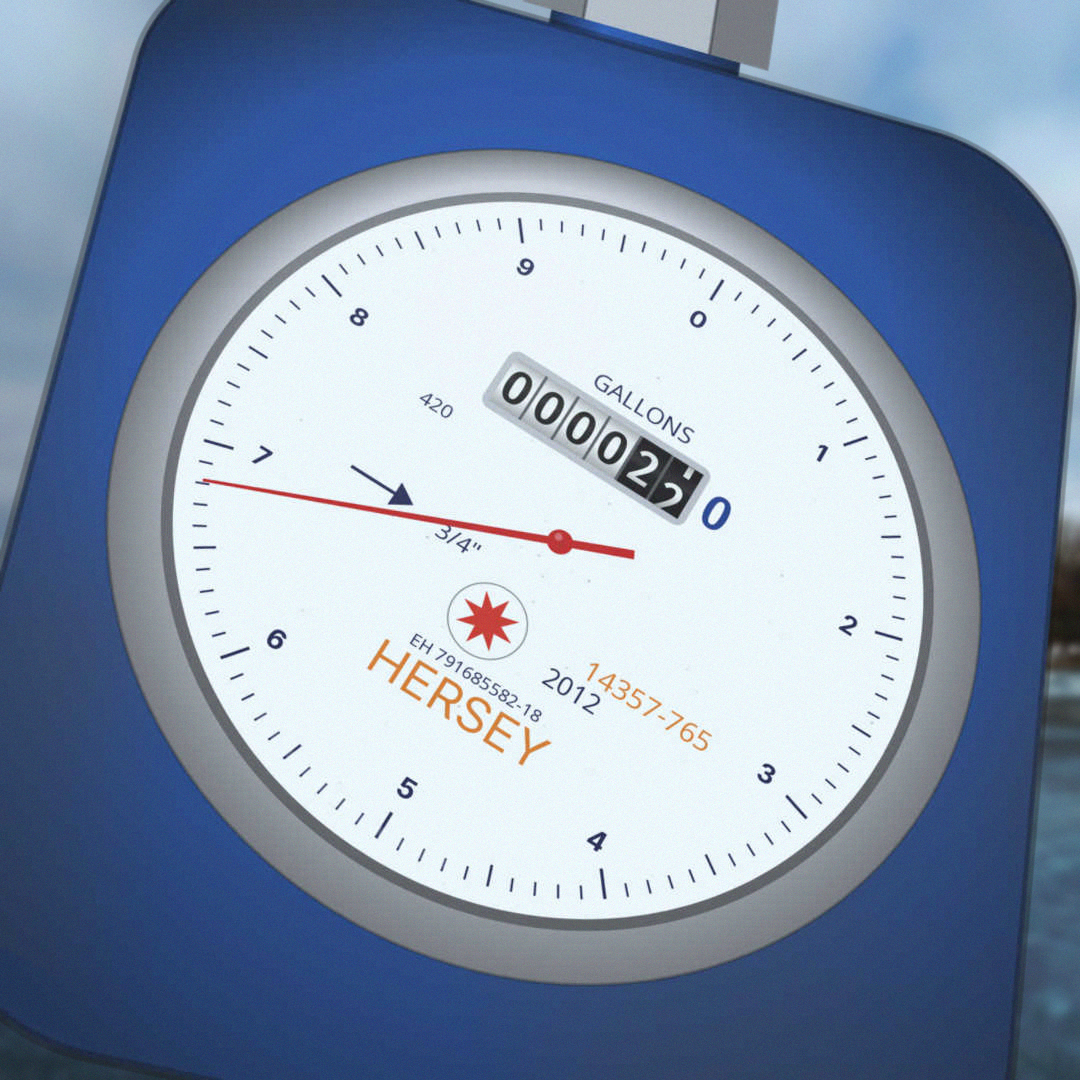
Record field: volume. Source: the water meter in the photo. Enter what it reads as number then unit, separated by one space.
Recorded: 216.8 gal
